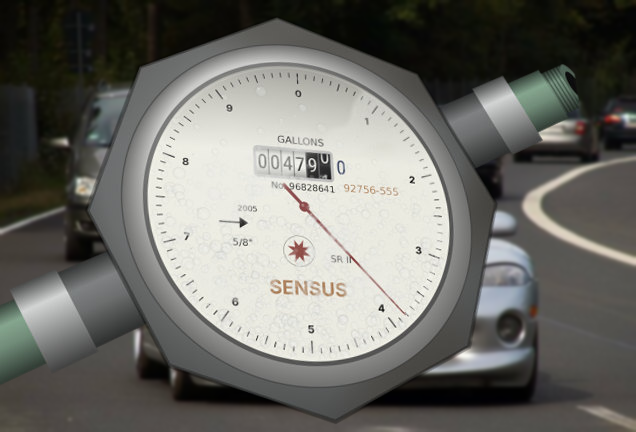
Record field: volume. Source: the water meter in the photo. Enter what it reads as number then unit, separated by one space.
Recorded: 47903.8 gal
